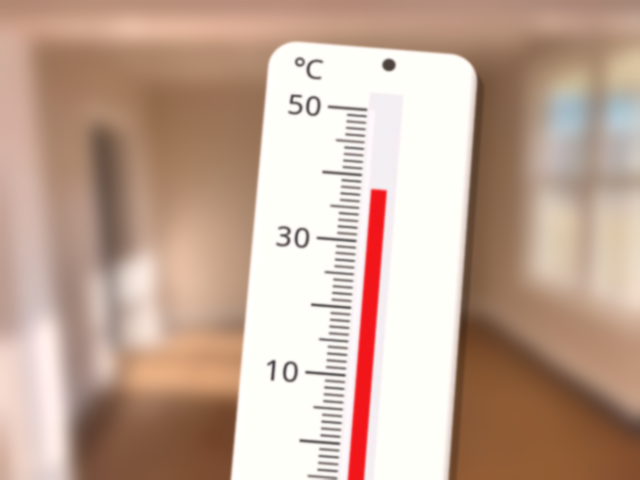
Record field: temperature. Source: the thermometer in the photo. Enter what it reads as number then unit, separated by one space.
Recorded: 38 °C
